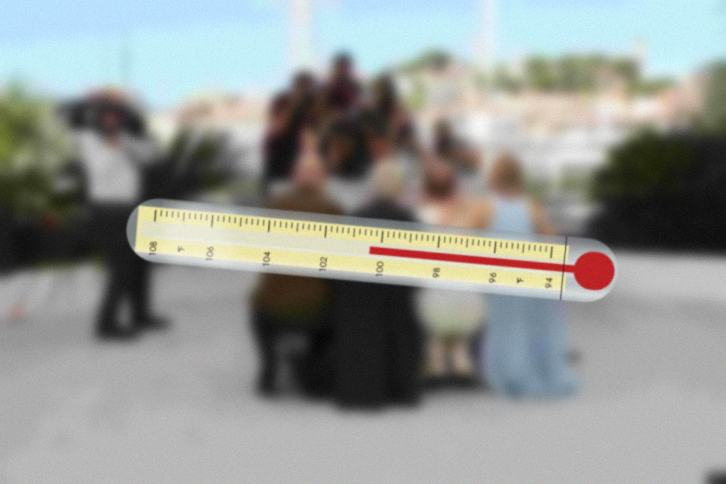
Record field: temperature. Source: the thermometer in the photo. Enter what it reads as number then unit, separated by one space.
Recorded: 100.4 °F
